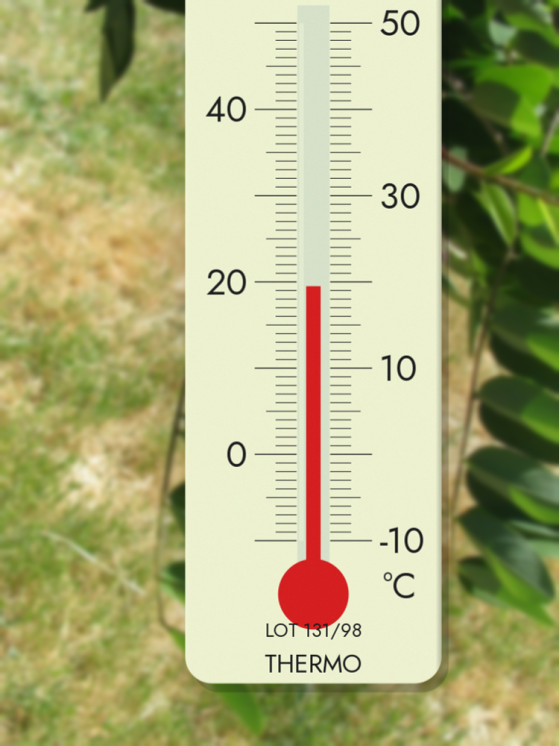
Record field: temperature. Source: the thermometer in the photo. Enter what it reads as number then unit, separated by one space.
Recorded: 19.5 °C
